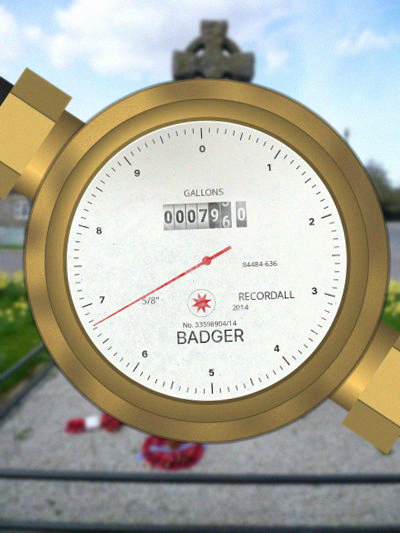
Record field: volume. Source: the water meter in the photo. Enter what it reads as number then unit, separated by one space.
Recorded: 7956.7 gal
